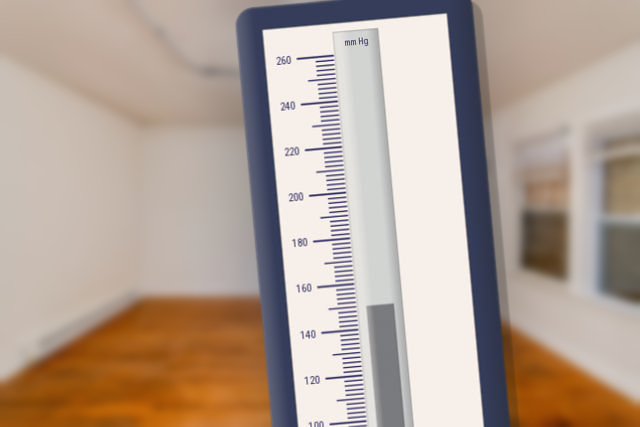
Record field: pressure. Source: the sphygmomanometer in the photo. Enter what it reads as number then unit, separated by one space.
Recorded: 150 mmHg
